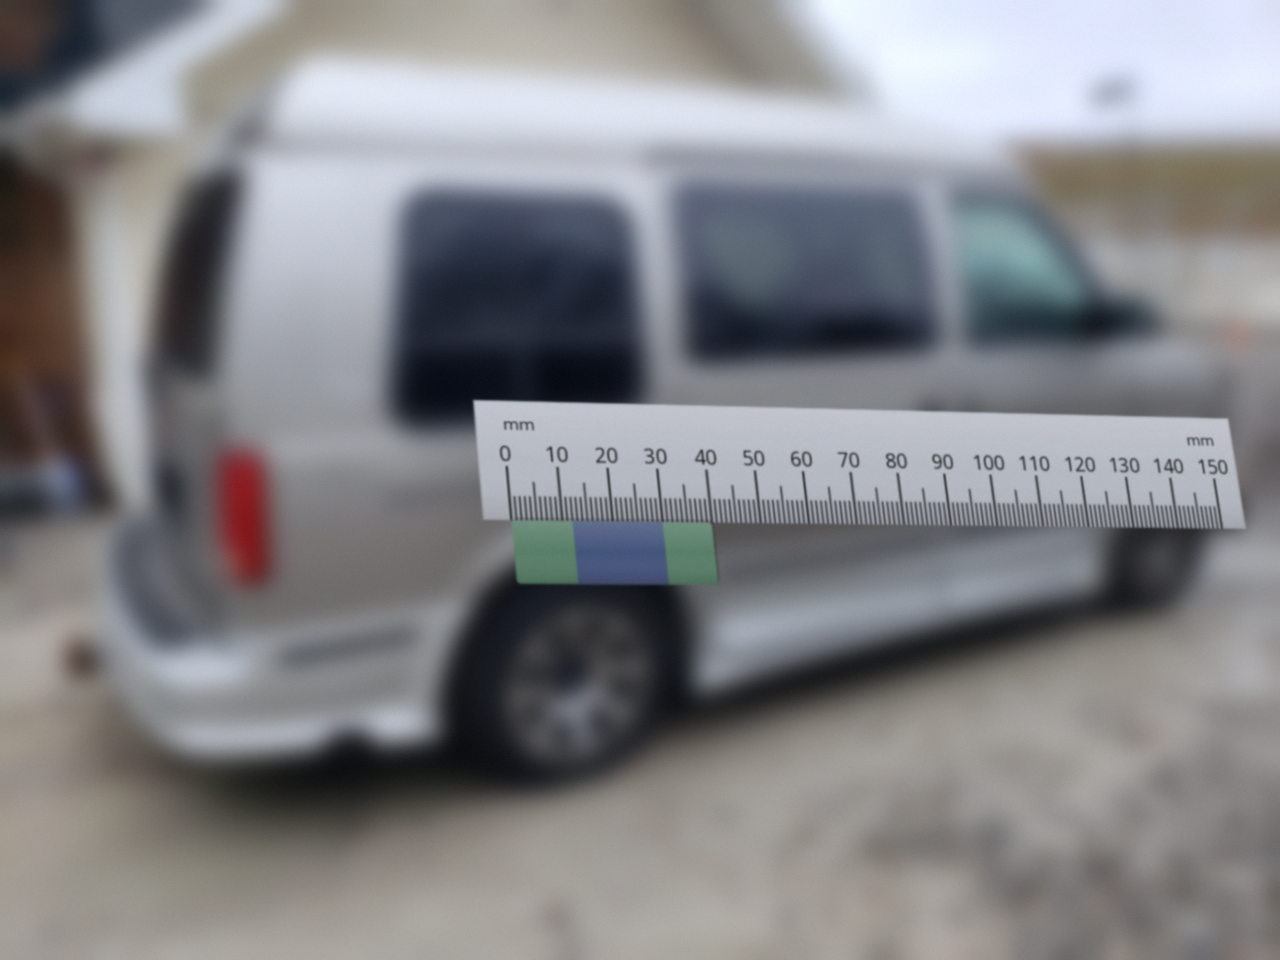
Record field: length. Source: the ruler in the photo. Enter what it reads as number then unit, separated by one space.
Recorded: 40 mm
